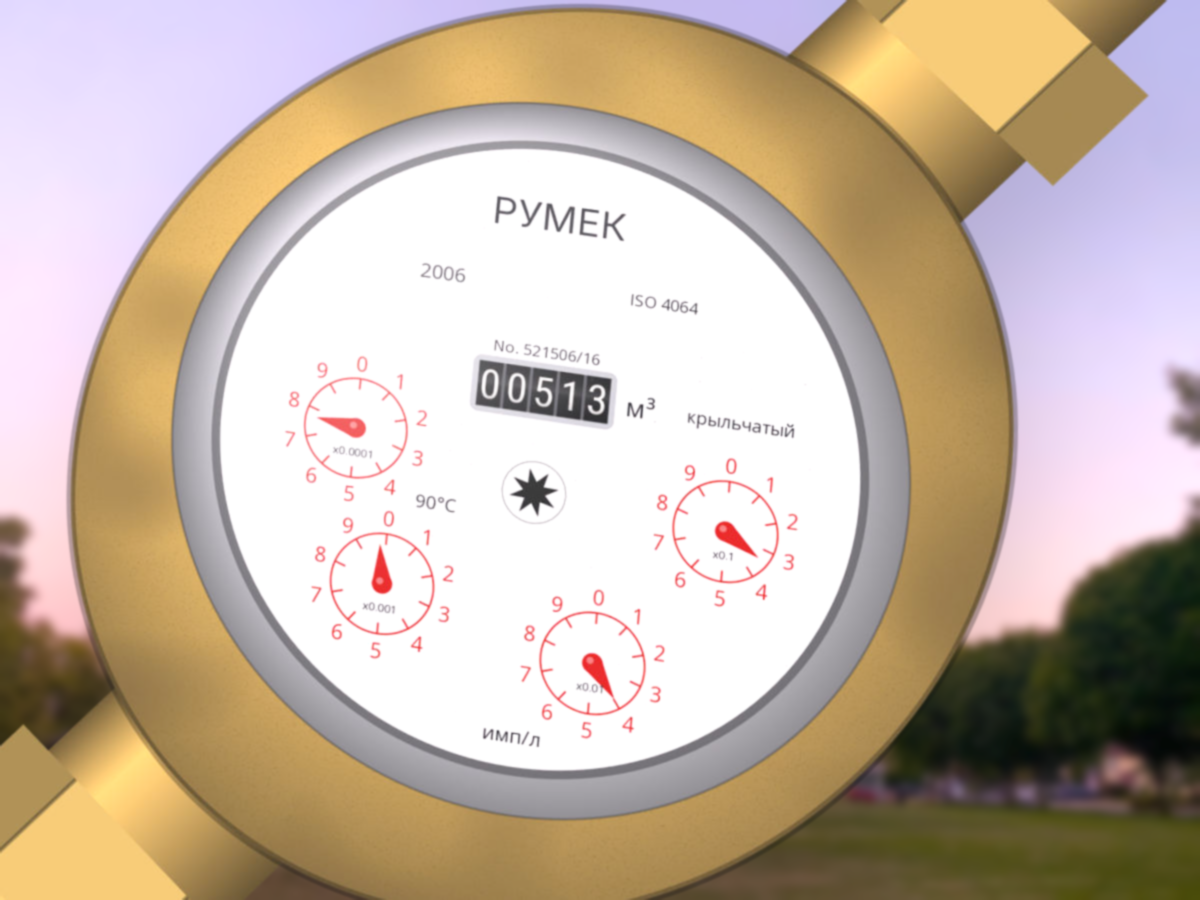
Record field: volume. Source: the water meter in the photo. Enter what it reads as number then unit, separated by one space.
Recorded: 513.3397 m³
